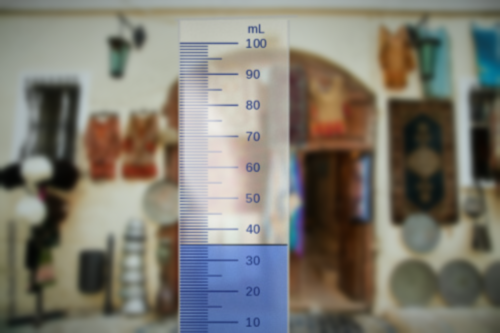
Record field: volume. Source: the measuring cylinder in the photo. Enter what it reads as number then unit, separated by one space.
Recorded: 35 mL
